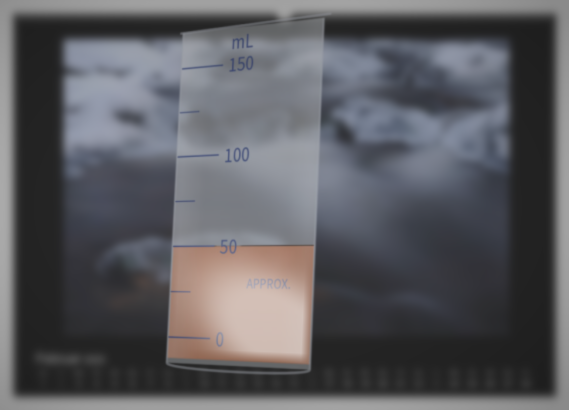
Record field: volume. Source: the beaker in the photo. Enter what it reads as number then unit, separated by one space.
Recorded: 50 mL
